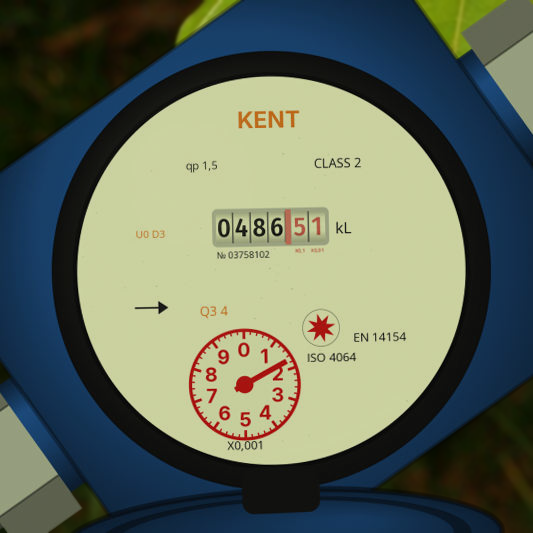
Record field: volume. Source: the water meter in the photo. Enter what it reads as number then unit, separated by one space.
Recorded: 486.511 kL
